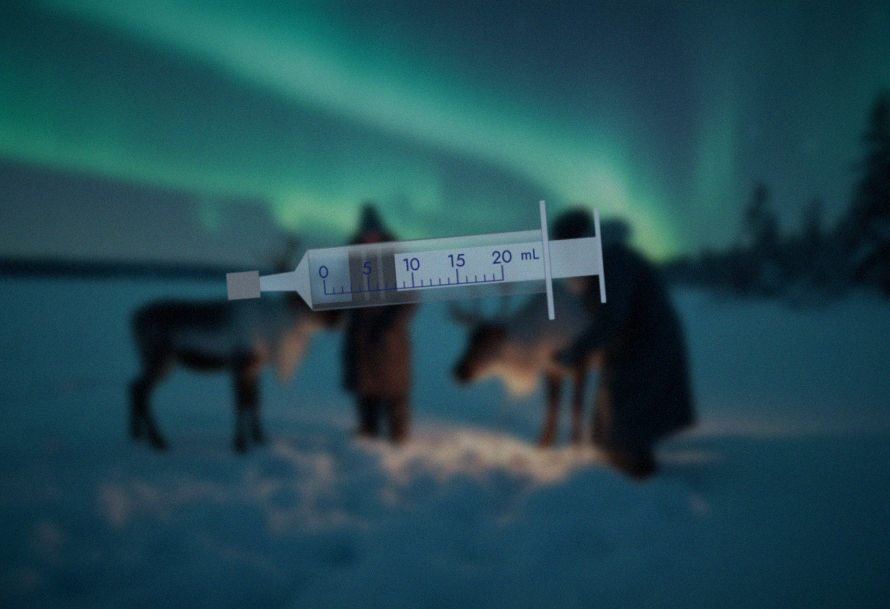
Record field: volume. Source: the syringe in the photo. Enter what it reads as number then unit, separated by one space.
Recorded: 3 mL
